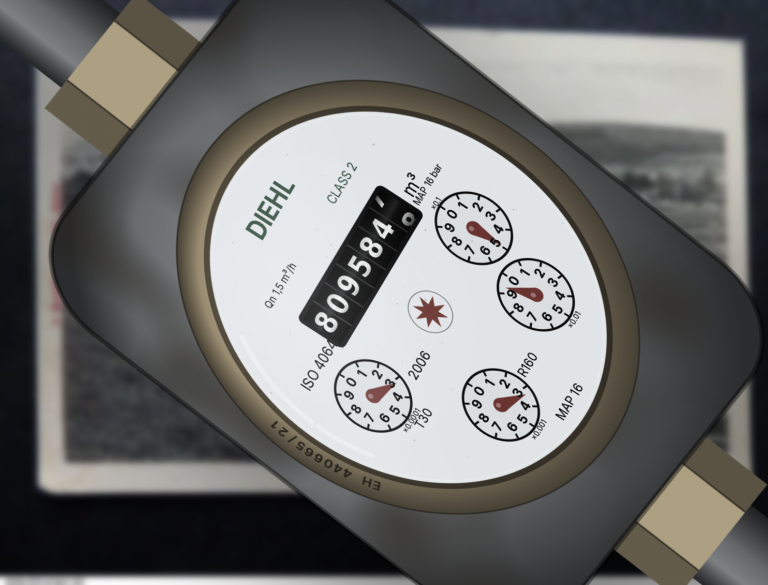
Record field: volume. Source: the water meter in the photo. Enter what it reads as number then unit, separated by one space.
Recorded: 8095847.4933 m³
